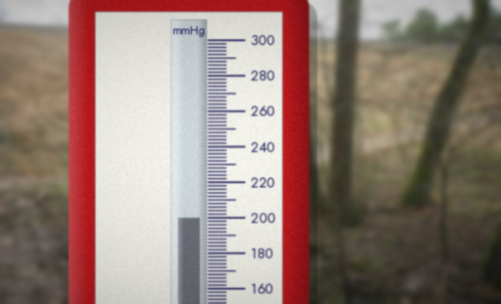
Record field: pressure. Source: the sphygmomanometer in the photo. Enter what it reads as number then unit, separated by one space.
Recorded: 200 mmHg
